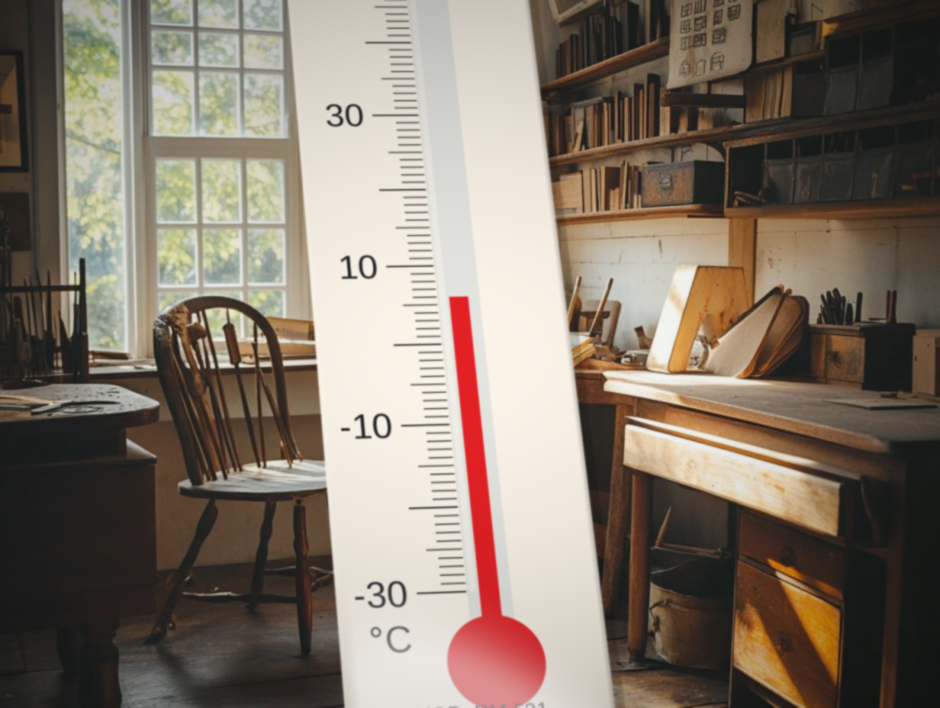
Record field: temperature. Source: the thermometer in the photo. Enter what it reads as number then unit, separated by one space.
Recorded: 6 °C
